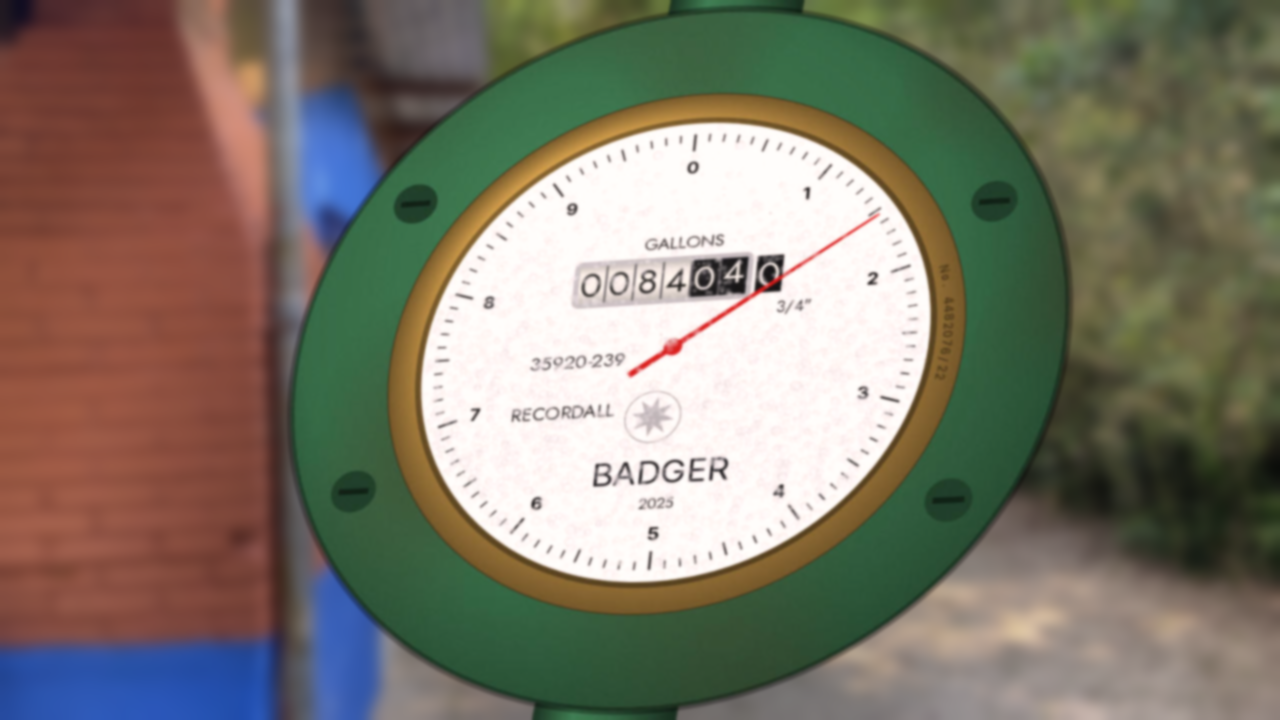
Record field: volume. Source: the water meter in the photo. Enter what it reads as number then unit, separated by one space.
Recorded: 84041.5 gal
